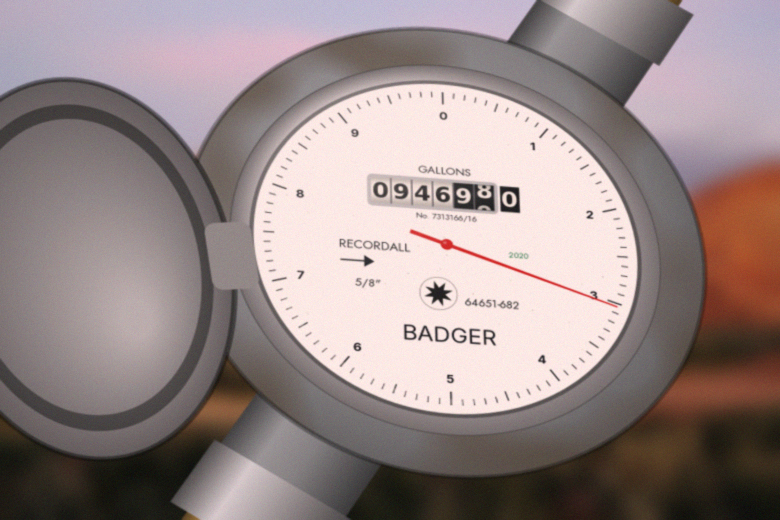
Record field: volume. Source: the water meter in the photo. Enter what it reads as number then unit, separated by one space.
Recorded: 946983.0 gal
